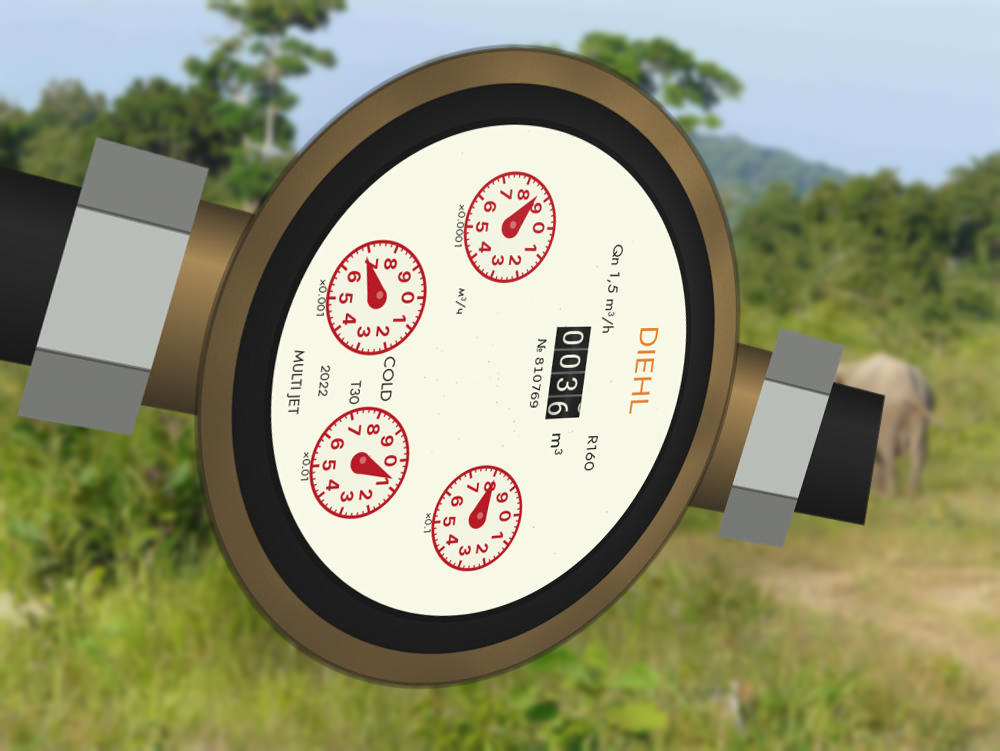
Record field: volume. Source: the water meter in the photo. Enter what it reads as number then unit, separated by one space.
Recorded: 35.8068 m³
